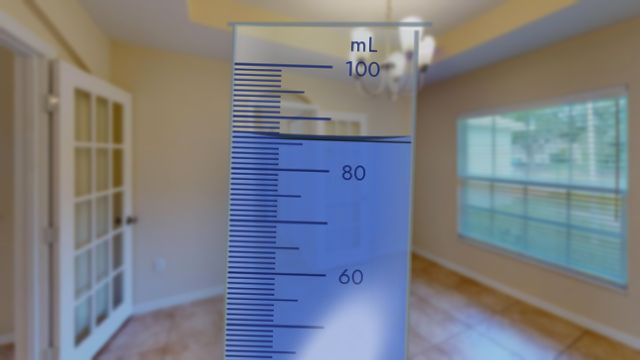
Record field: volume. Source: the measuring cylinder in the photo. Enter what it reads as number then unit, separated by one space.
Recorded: 86 mL
